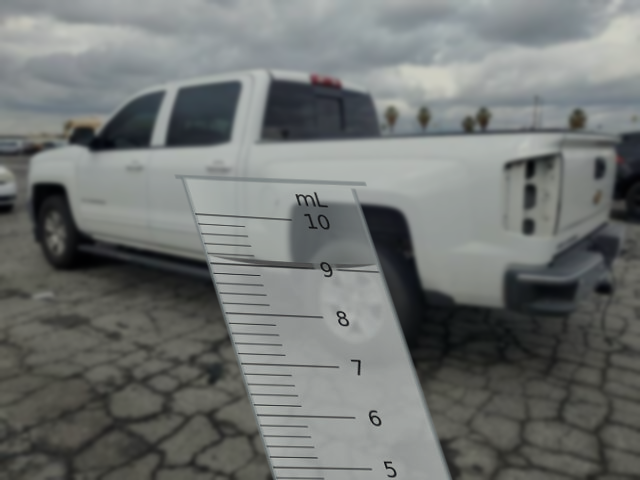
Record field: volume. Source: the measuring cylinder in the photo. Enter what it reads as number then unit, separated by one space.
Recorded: 9 mL
